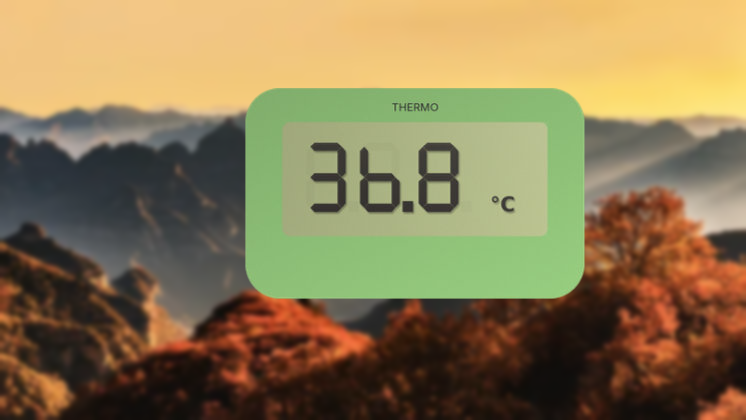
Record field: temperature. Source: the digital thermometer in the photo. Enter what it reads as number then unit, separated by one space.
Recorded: 36.8 °C
